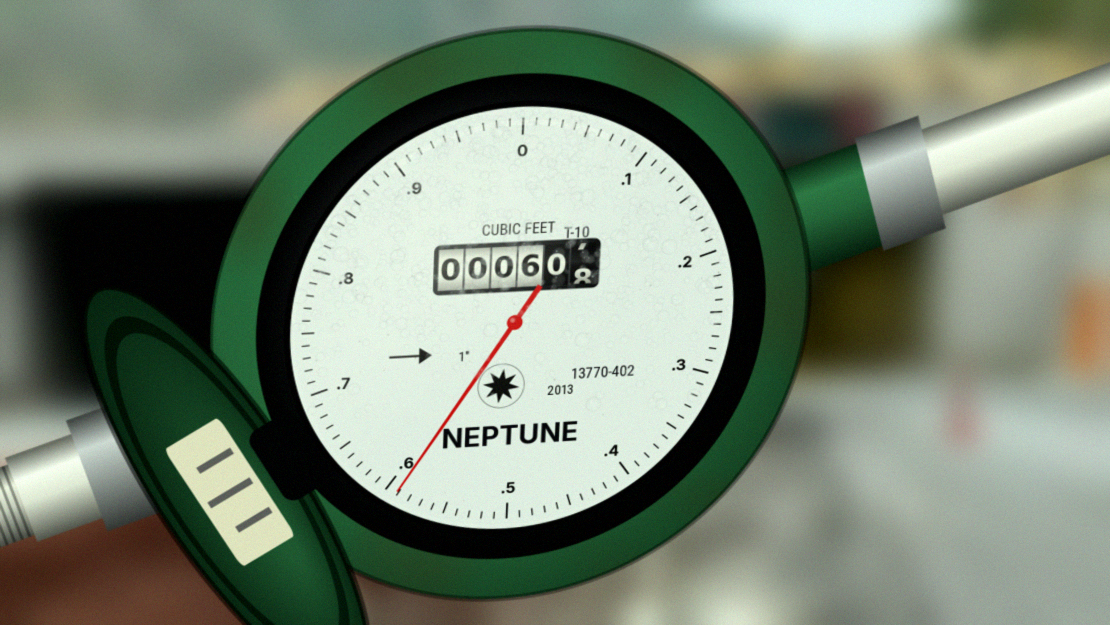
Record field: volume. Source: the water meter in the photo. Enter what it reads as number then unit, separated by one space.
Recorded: 607.59 ft³
